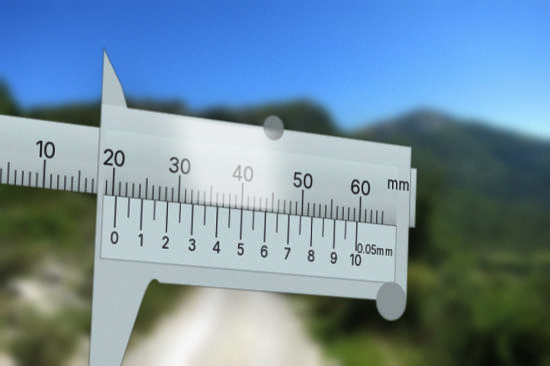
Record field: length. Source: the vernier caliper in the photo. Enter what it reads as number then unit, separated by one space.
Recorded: 20.5 mm
